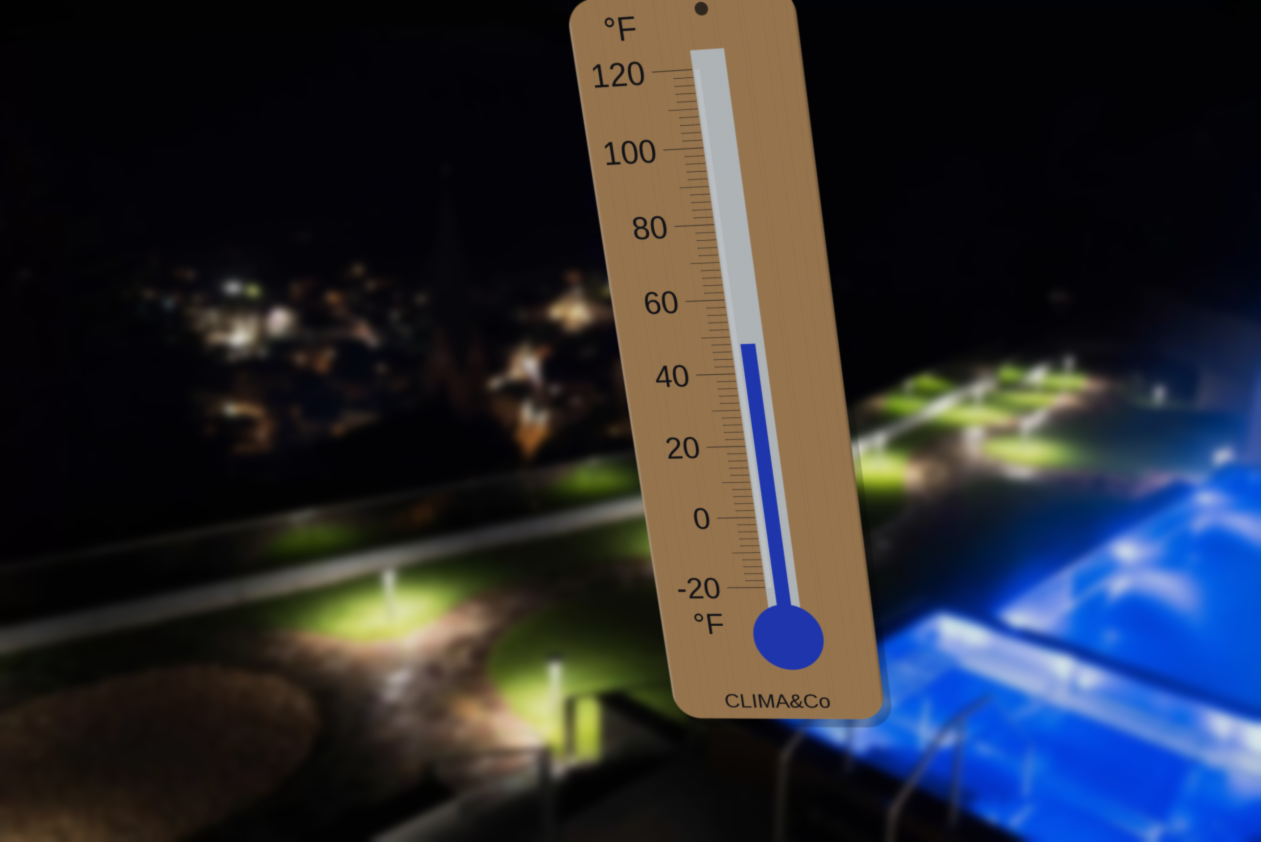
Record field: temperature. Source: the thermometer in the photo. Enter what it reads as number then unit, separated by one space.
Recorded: 48 °F
